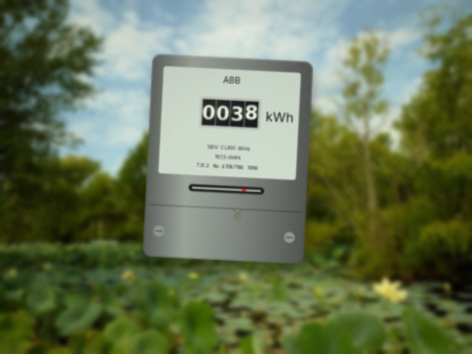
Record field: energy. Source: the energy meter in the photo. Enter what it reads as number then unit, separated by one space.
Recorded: 38 kWh
